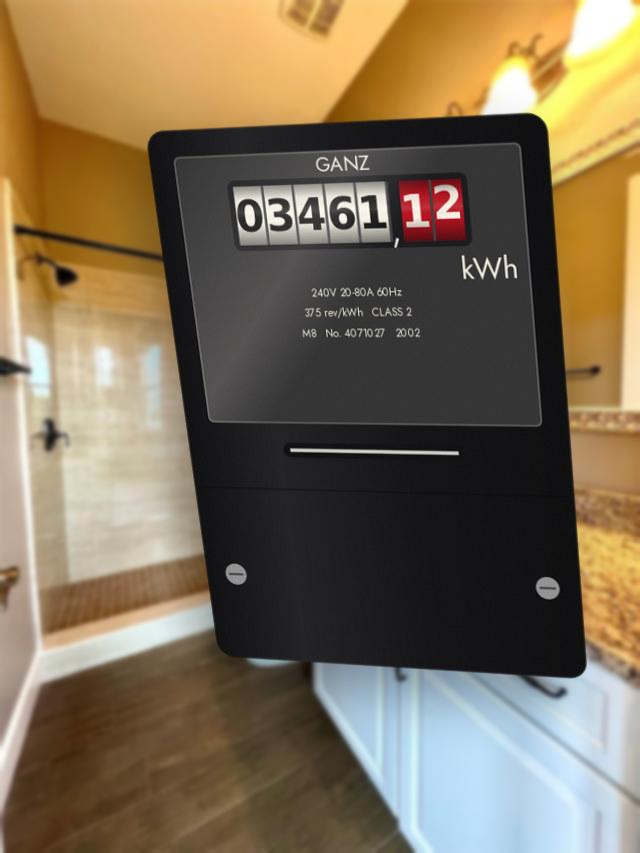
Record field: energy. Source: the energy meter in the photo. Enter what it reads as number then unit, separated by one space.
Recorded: 3461.12 kWh
